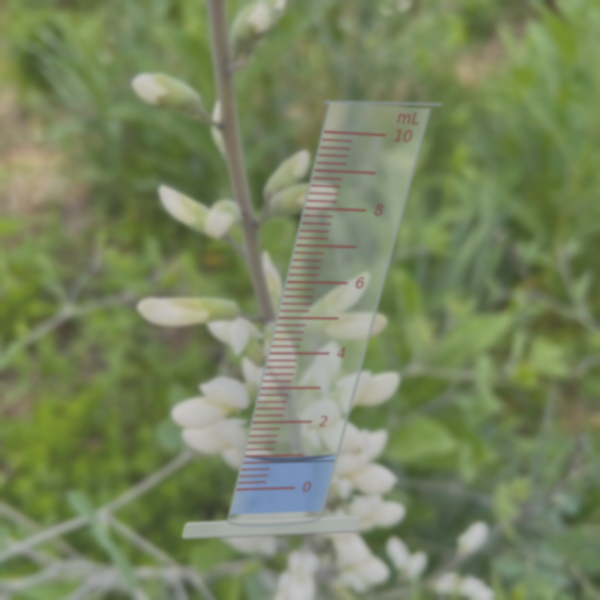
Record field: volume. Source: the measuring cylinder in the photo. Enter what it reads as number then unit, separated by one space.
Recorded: 0.8 mL
